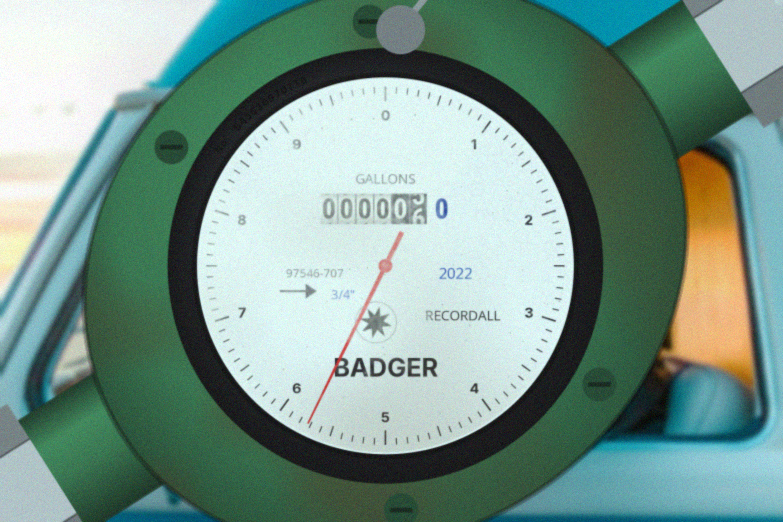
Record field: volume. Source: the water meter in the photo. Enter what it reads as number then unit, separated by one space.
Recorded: 55.7 gal
